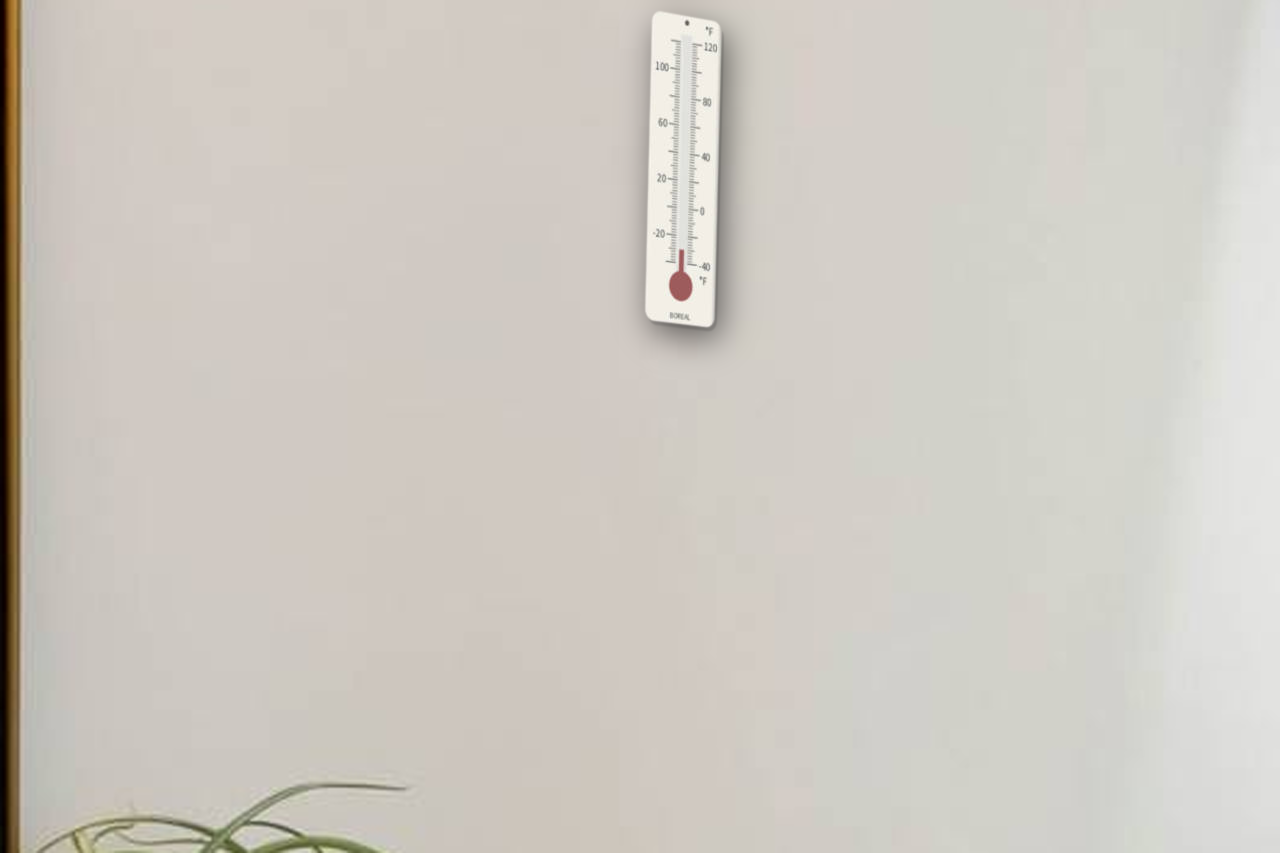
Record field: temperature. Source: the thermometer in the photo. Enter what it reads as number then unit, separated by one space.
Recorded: -30 °F
